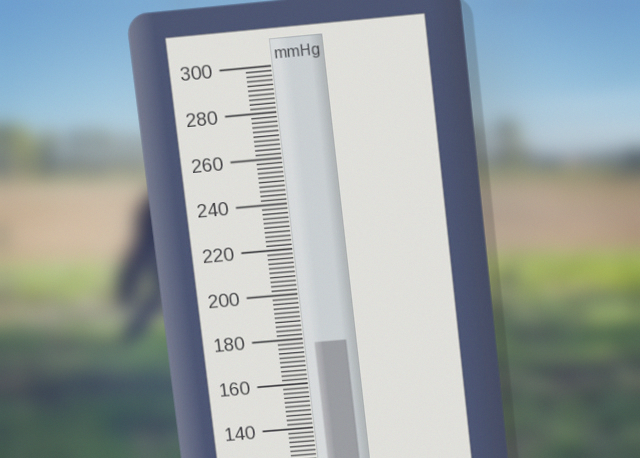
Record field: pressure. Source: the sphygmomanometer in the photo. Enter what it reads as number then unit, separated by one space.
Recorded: 178 mmHg
